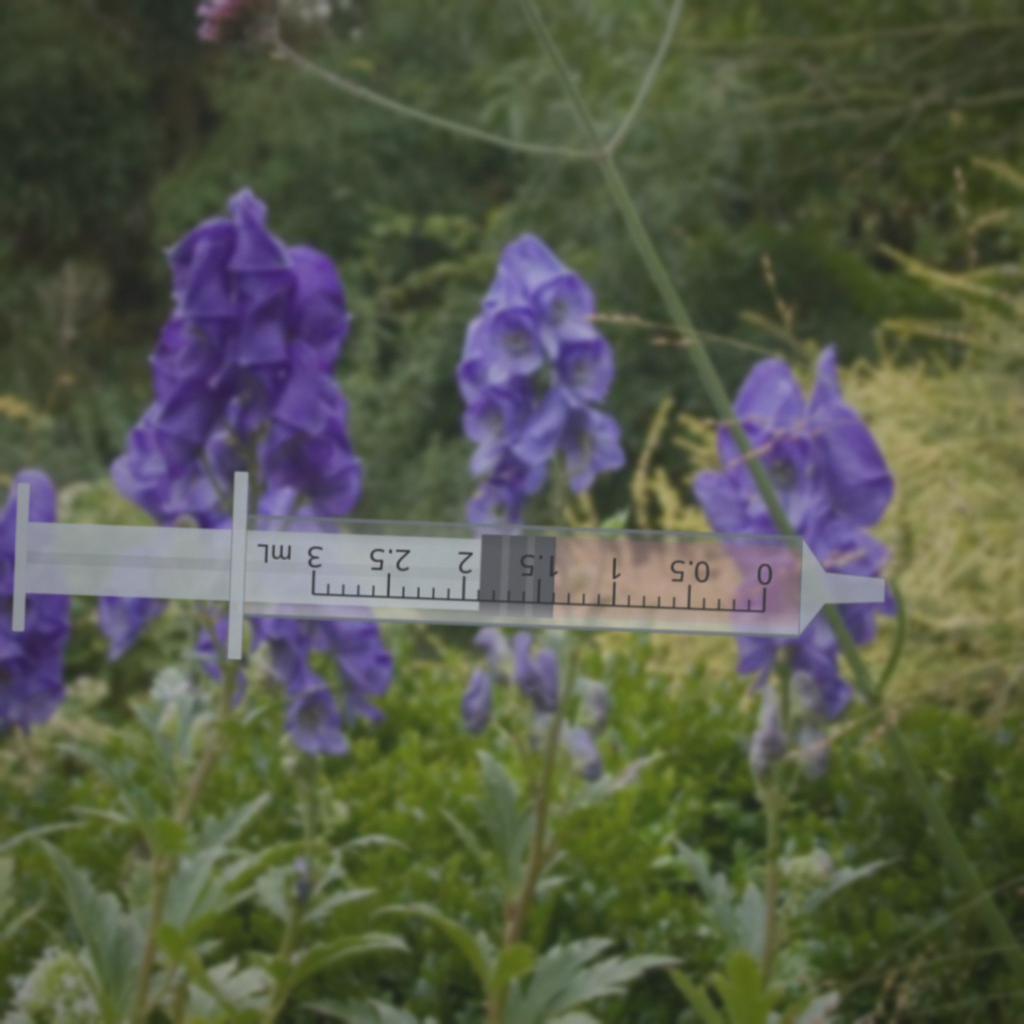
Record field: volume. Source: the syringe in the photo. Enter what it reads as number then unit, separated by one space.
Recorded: 1.4 mL
